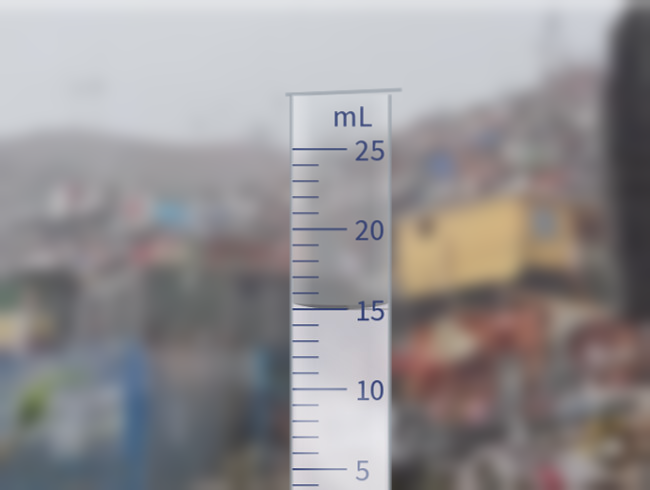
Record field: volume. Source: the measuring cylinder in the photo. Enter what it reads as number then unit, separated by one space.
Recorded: 15 mL
